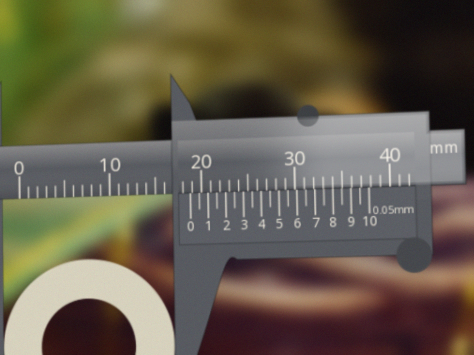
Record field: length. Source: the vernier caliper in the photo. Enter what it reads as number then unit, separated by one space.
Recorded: 18.8 mm
